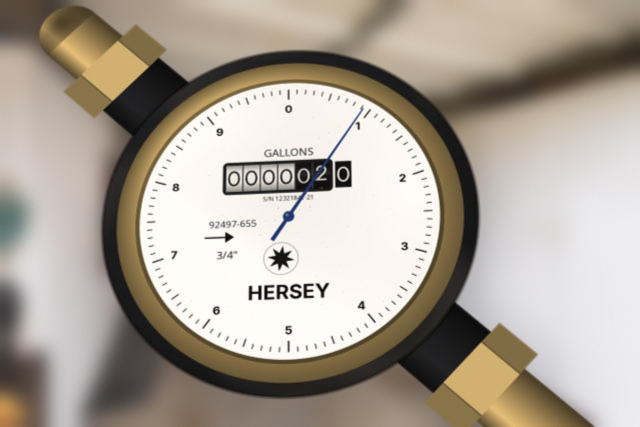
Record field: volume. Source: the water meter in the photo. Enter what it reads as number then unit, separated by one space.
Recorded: 20.9 gal
